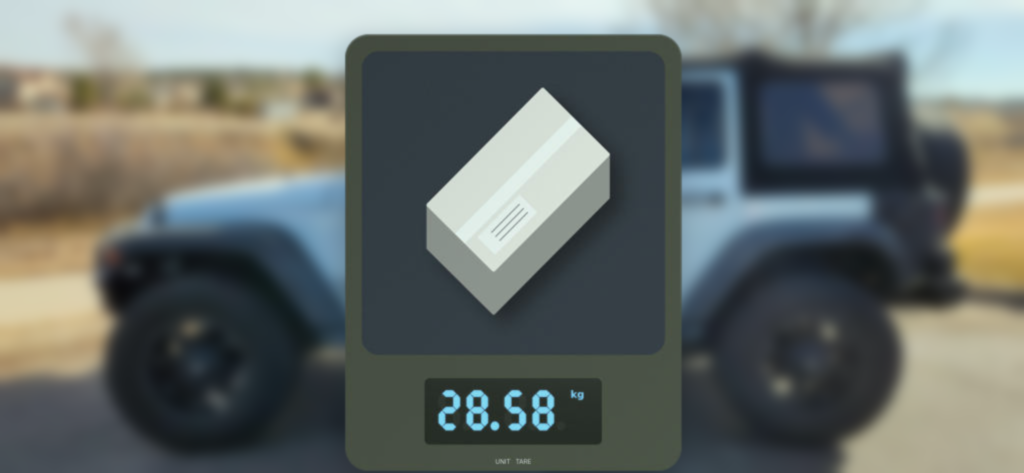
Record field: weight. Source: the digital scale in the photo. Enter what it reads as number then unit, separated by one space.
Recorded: 28.58 kg
